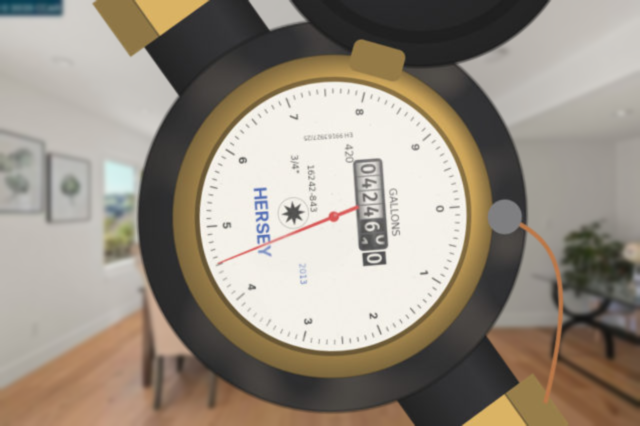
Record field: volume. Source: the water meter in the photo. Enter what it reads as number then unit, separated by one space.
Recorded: 424604.5 gal
